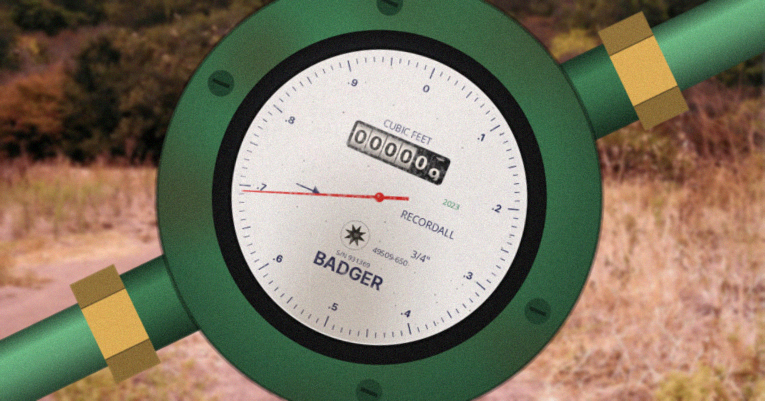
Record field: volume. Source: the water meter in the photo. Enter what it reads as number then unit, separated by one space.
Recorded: 8.69 ft³
